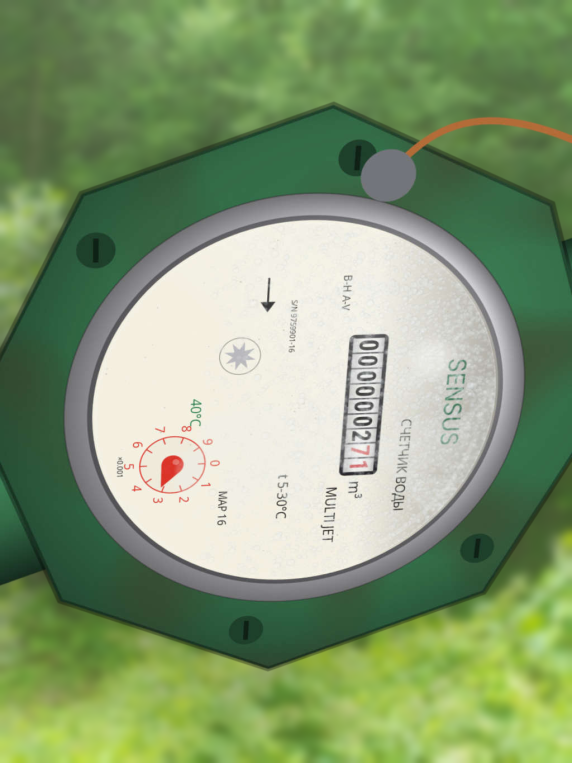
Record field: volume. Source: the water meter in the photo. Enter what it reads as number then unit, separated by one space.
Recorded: 2.713 m³
